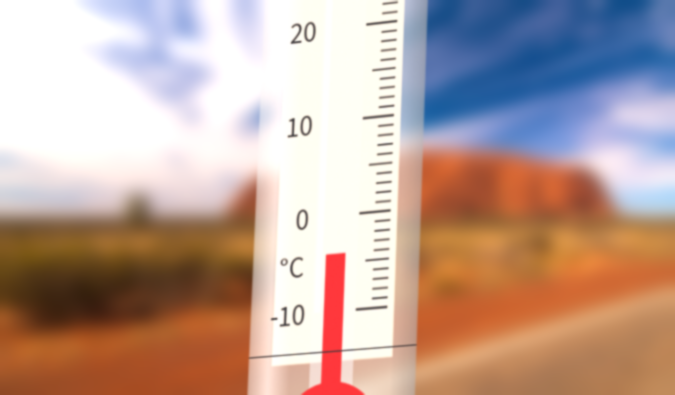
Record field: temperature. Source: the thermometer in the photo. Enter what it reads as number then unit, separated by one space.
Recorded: -4 °C
